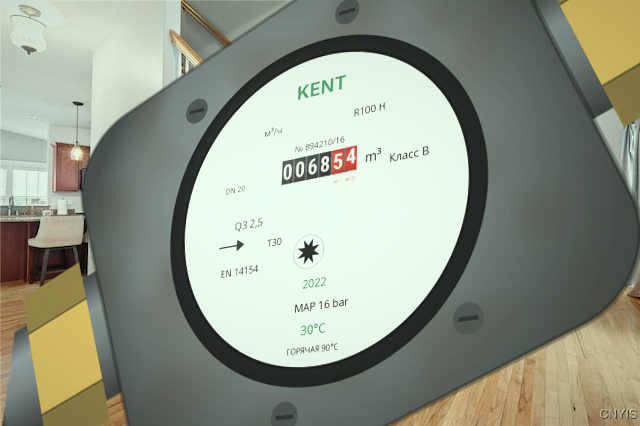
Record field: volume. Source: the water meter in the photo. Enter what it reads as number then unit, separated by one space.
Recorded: 68.54 m³
